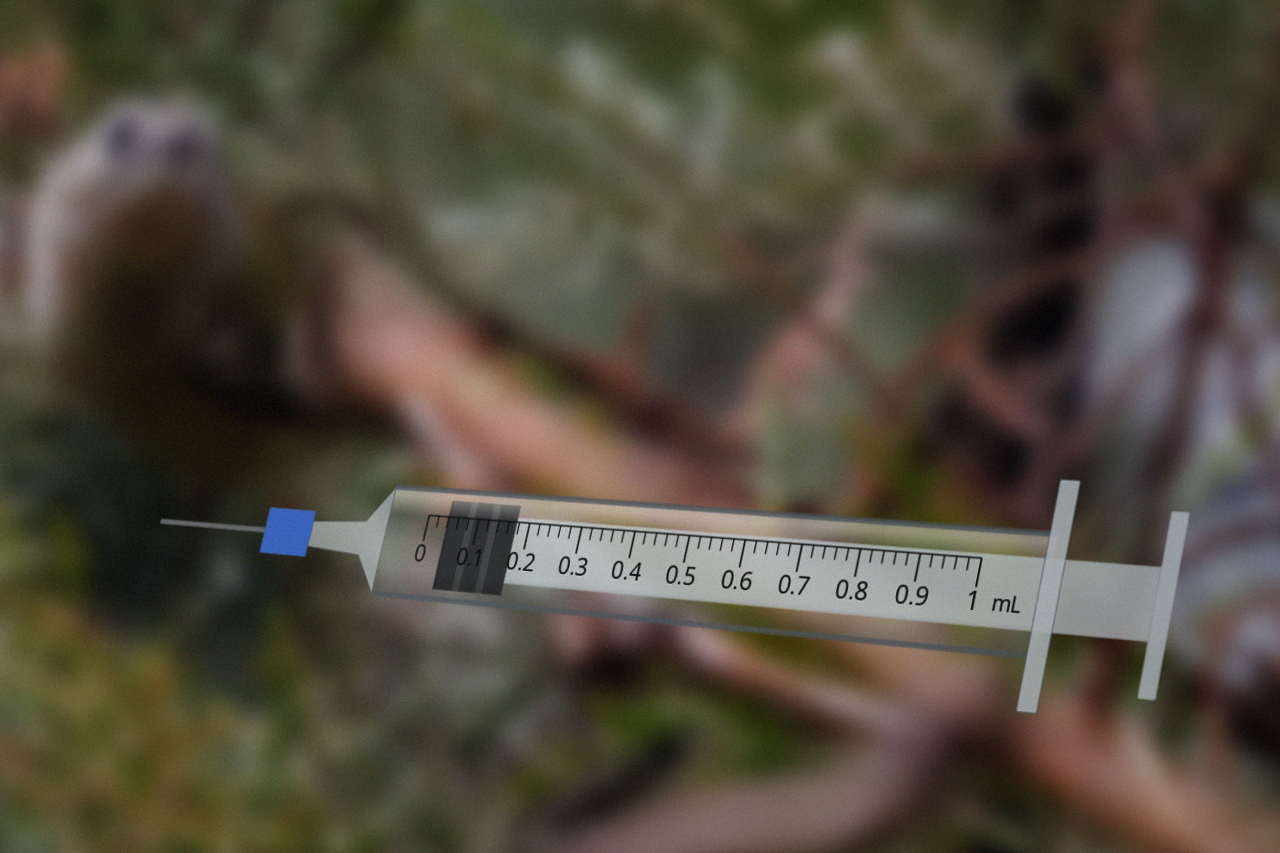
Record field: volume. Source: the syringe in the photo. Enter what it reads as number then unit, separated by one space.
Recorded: 0.04 mL
